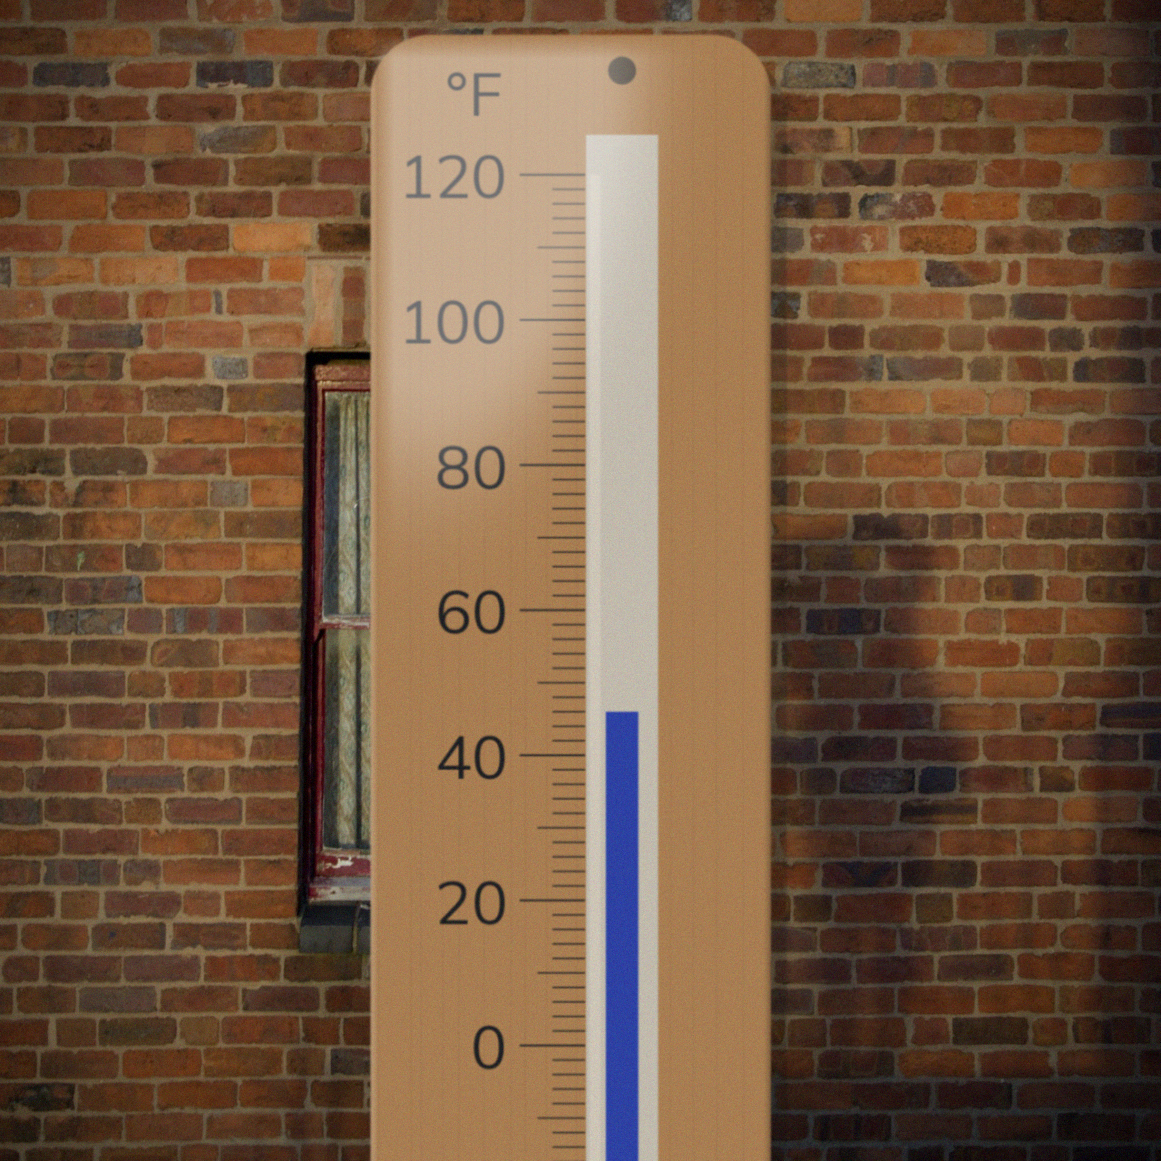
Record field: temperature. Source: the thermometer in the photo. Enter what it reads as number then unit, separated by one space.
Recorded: 46 °F
